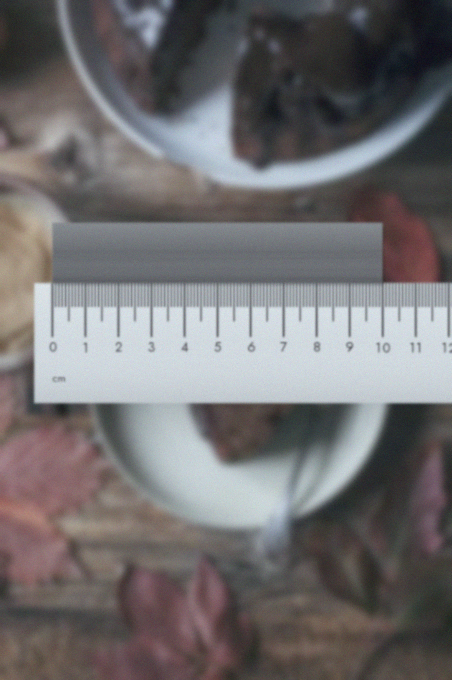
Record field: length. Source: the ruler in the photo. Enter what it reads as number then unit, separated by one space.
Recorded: 10 cm
